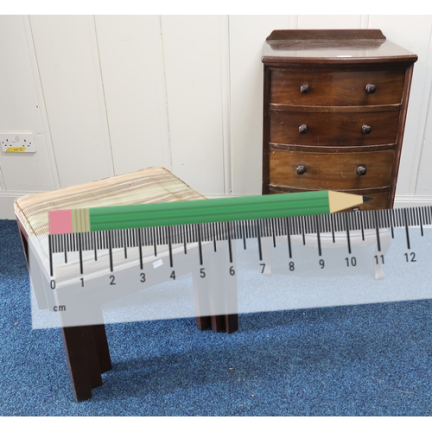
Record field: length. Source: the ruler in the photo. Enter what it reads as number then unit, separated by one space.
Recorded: 11 cm
